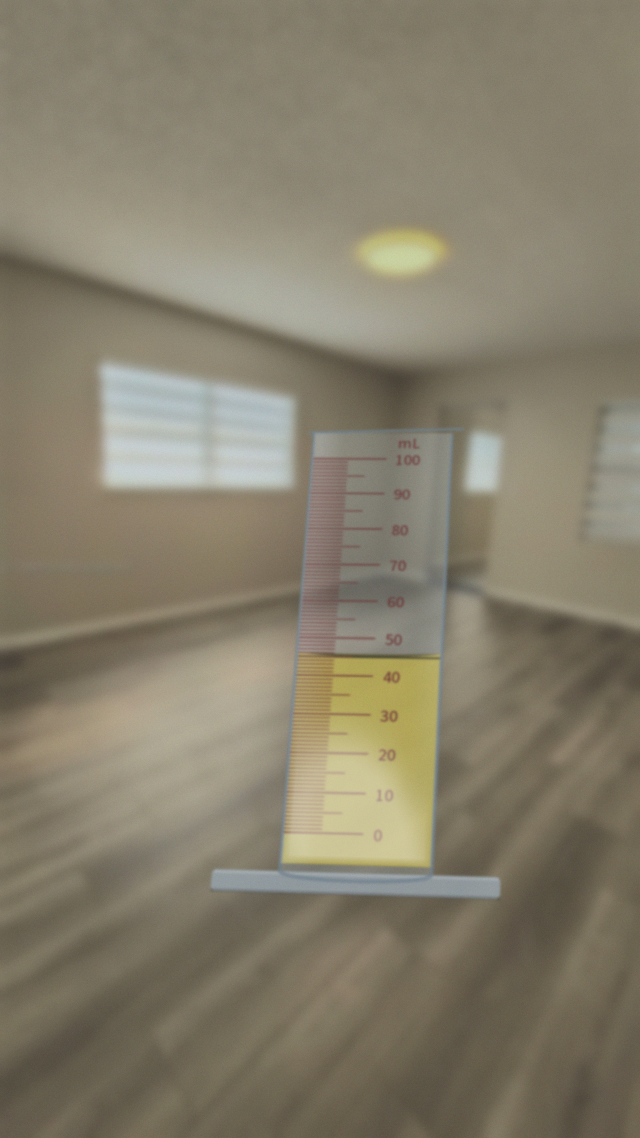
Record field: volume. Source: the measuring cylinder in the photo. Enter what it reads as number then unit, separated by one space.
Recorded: 45 mL
